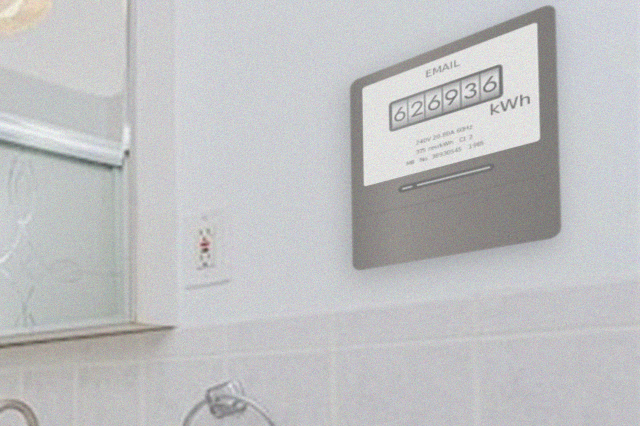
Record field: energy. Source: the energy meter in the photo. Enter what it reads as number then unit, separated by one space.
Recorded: 626936 kWh
